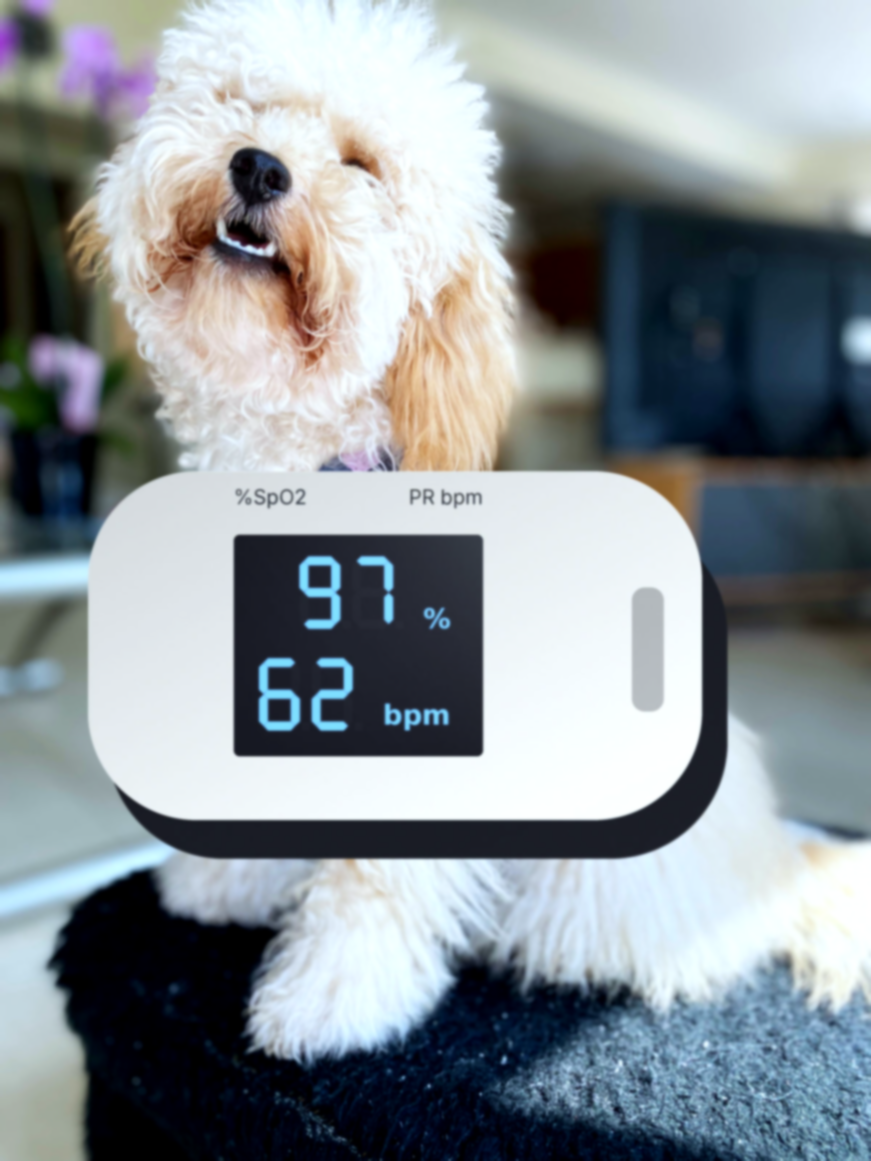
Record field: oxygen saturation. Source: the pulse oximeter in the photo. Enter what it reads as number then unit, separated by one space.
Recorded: 97 %
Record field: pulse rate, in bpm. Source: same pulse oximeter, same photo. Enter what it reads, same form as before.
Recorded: 62 bpm
